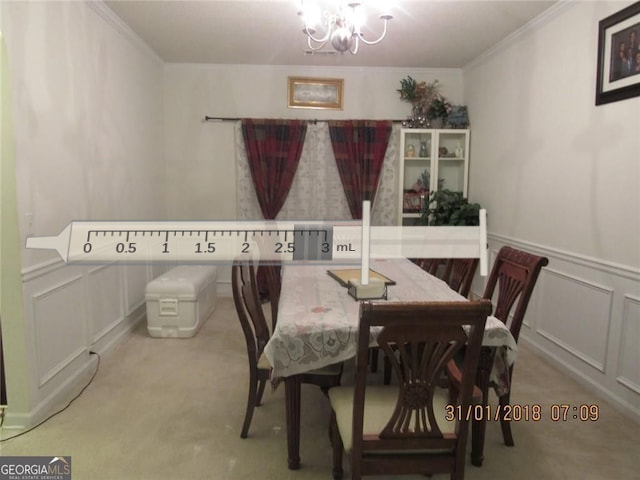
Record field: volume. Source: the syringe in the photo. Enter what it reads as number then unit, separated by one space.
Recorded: 2.6 mL
